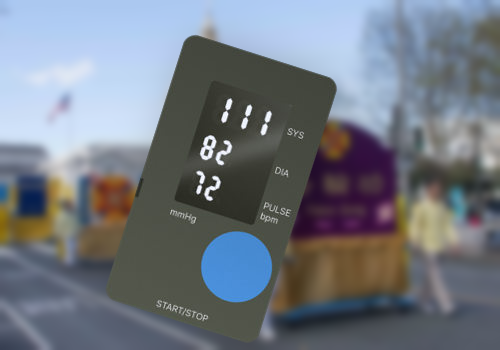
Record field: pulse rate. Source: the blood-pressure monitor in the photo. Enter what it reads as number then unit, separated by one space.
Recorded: 72 bpm
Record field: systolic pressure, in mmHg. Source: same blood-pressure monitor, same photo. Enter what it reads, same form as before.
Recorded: 111 mmHg
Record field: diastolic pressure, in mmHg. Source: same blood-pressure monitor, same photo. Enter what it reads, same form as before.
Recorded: 82 mmHg
